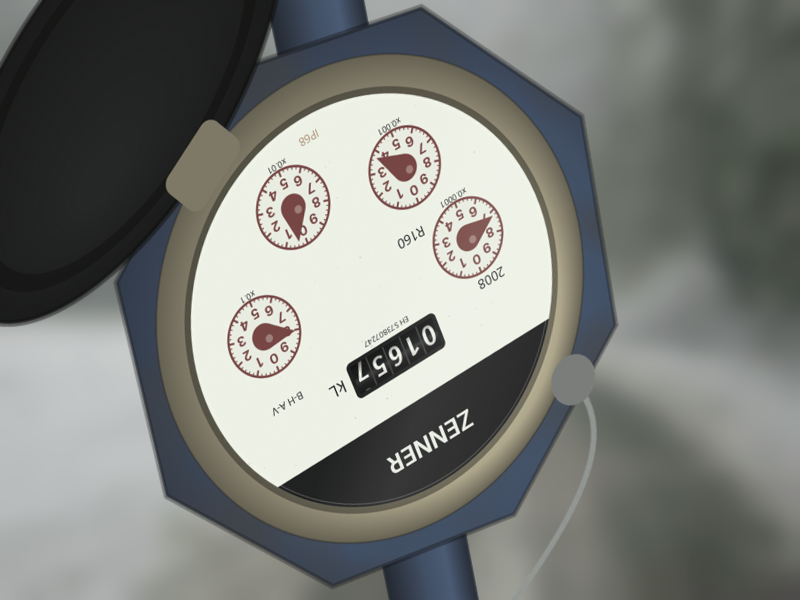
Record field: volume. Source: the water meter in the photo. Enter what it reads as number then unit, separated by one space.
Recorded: 1656.8037 kL
